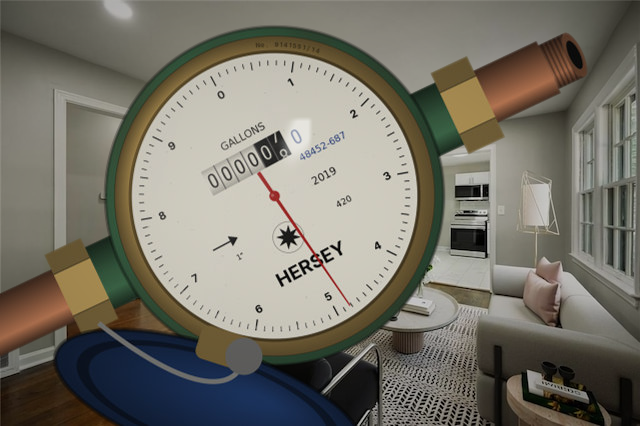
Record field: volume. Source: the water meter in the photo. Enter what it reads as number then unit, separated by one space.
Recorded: 74.8 gal
